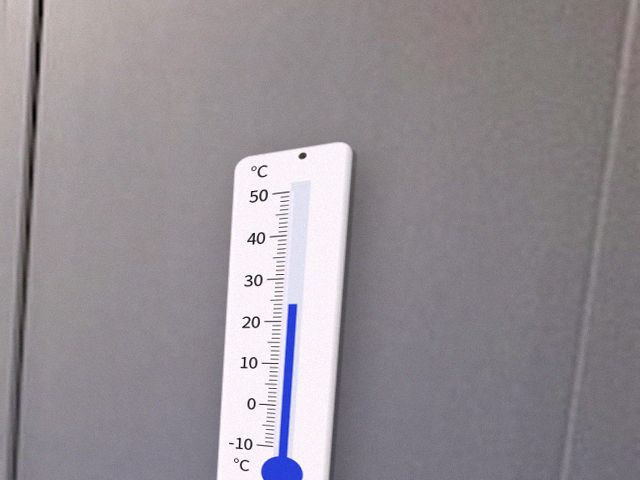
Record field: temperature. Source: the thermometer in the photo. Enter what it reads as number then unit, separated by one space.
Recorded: 24 °C
